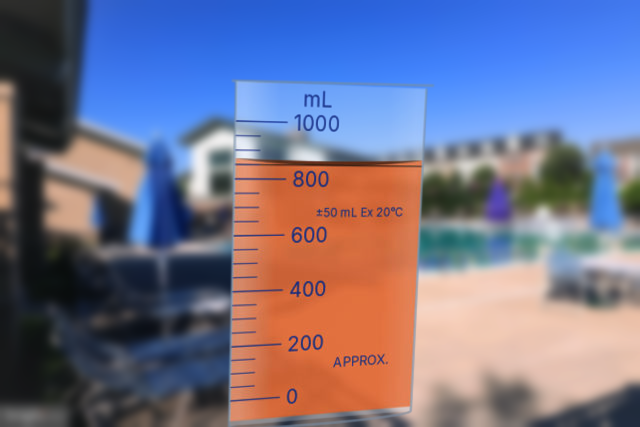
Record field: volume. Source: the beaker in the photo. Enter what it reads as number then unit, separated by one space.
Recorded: 850 mL
